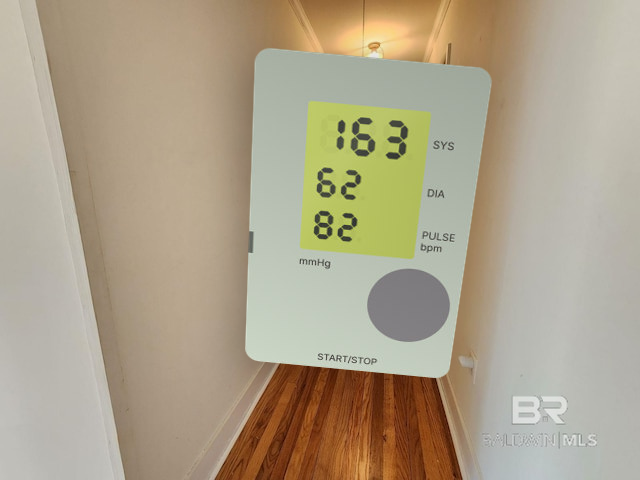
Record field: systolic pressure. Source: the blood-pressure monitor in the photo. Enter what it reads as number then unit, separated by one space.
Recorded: 163 mmHg
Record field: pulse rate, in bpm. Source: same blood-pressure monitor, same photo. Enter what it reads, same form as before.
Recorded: 82 bpm
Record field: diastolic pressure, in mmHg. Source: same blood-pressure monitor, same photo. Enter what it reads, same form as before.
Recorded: 62 mmHg
